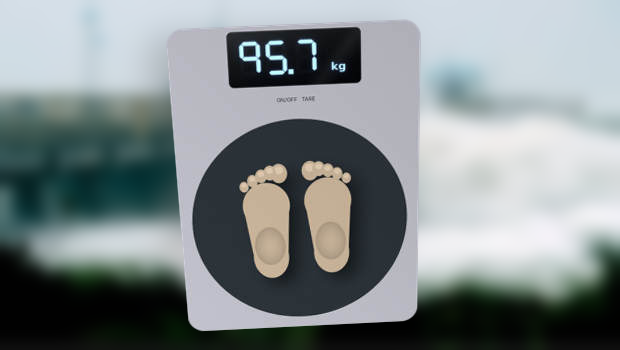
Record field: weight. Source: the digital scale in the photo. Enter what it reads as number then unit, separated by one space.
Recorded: 95.7 kg
